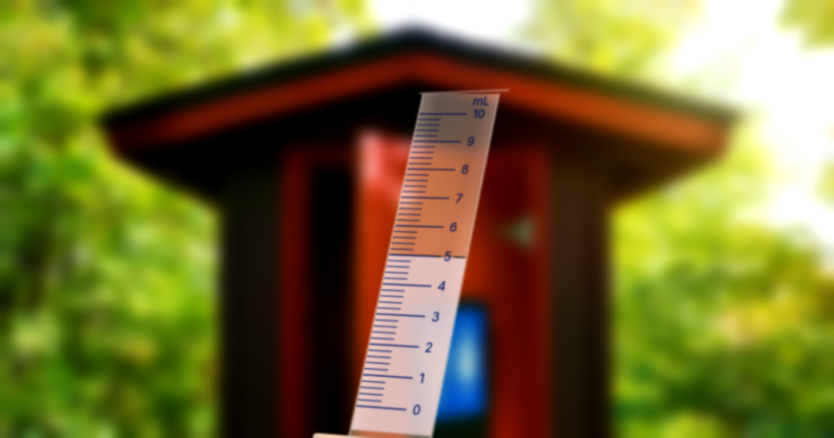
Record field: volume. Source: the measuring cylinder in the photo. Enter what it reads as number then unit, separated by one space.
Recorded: 5 mL
